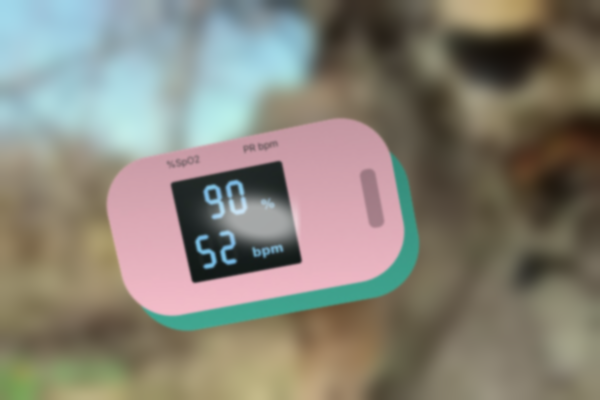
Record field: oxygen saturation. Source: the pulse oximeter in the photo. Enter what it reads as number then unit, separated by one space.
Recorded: 90 %
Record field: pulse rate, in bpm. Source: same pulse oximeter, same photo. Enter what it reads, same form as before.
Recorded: 52 bpm
